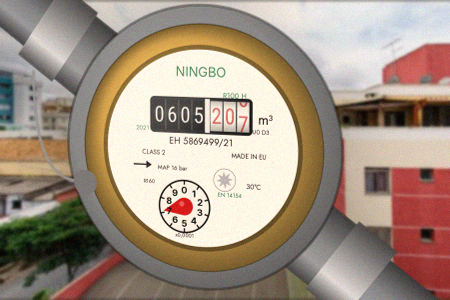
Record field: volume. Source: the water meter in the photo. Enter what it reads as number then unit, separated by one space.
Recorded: 605.2067 m³
